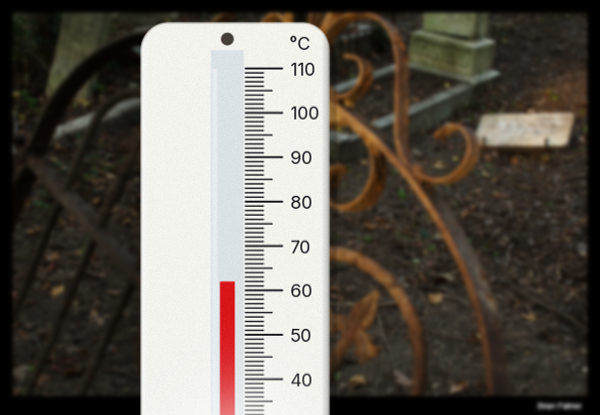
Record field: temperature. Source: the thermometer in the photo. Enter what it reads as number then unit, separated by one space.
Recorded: 62 °C
